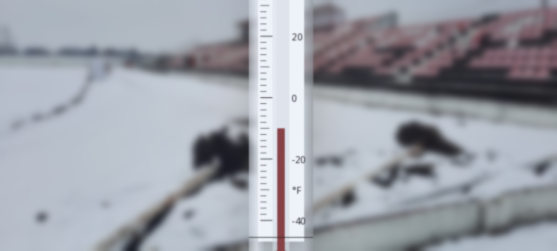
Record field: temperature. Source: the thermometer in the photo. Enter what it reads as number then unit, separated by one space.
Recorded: -10 °F
